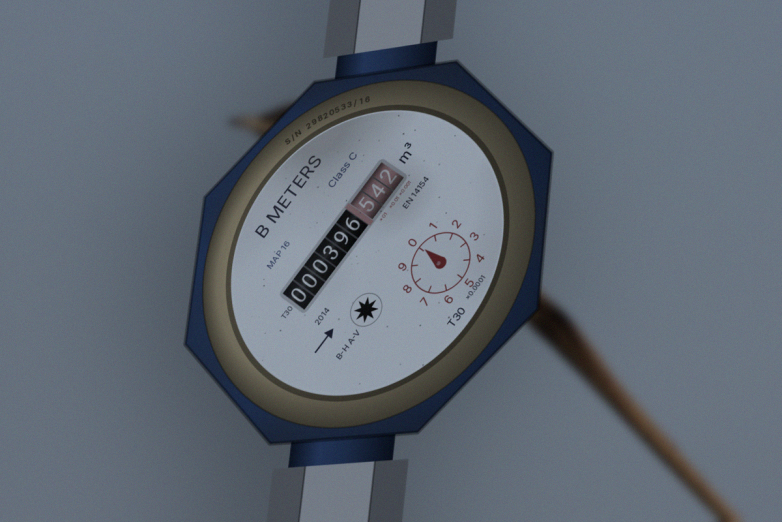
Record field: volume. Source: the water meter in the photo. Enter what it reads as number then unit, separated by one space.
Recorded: 396.5420 m³
